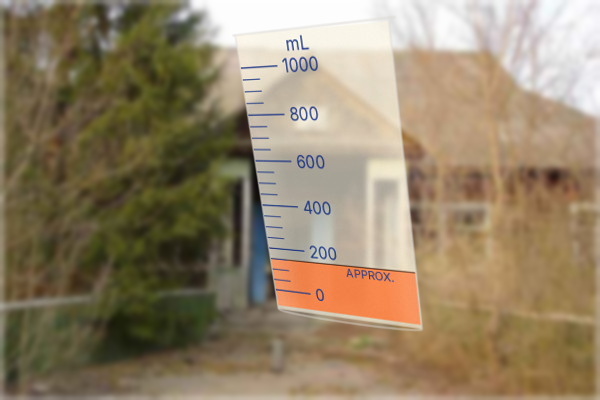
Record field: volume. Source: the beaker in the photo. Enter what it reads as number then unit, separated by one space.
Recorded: 150 mL
